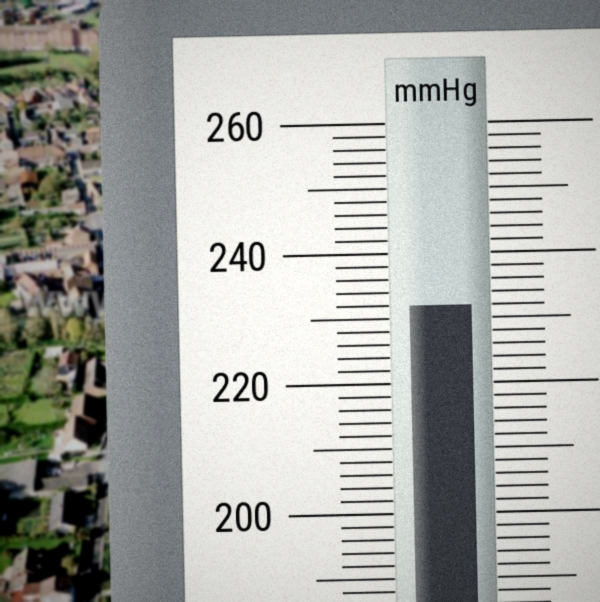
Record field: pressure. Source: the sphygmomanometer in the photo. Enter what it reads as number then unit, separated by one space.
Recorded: 232 mmHg
